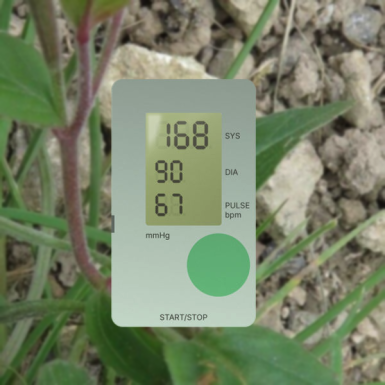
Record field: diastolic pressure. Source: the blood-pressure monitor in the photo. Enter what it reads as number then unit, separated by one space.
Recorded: 90 mmHg
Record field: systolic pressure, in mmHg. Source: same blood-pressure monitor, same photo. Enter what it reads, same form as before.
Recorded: 168 mmHg
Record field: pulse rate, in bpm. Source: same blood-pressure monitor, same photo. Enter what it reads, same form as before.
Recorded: 67 bpm
